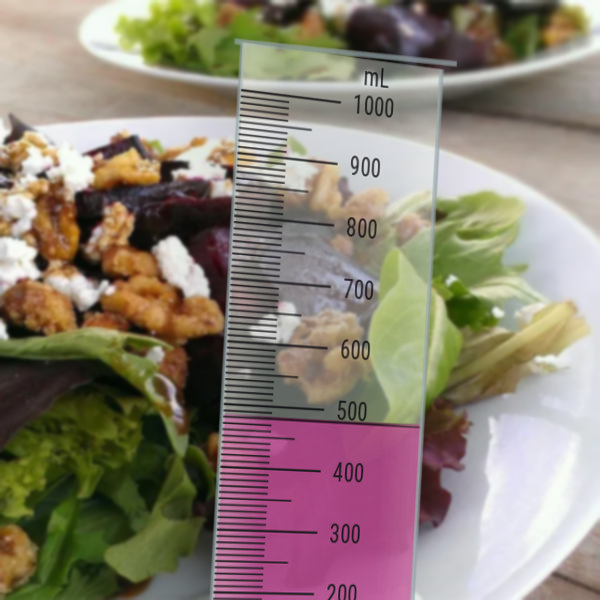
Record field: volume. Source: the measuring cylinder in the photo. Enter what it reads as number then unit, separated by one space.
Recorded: 480 mL
